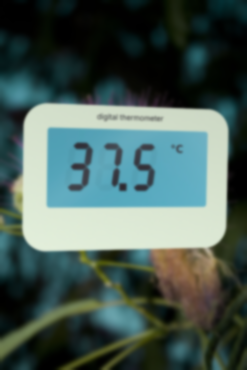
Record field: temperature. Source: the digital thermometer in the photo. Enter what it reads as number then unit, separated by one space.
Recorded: 37.5 °C
